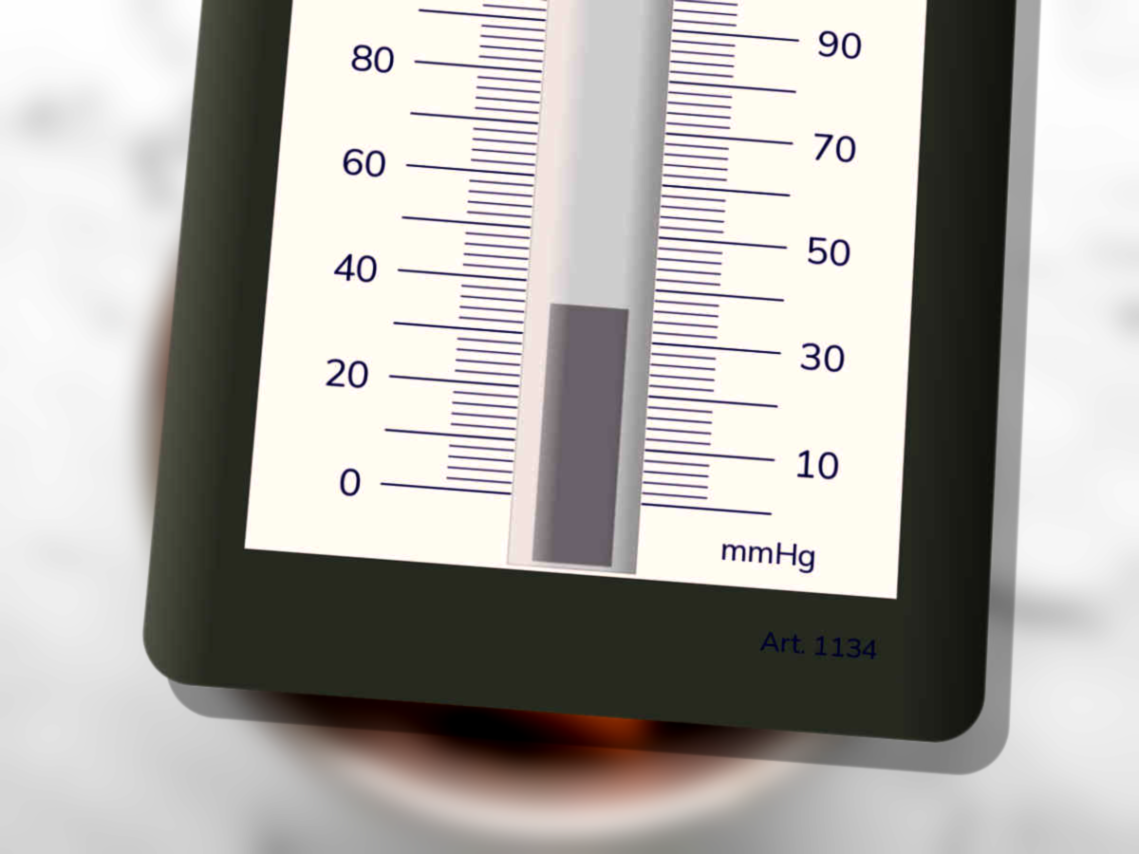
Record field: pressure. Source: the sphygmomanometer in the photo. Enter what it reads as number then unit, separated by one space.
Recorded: 36 mmHg
